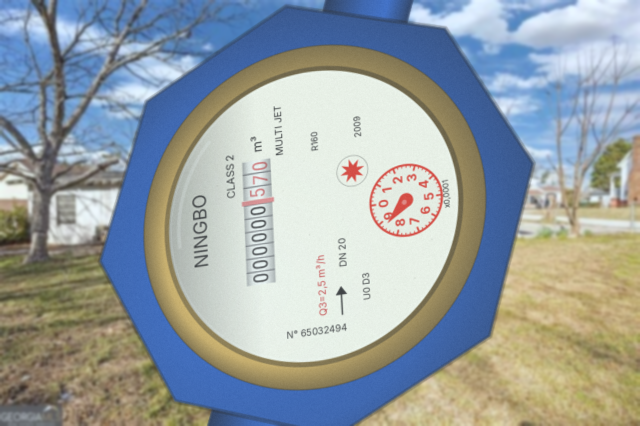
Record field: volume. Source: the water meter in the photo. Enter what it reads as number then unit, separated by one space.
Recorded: 0.5698 m³
